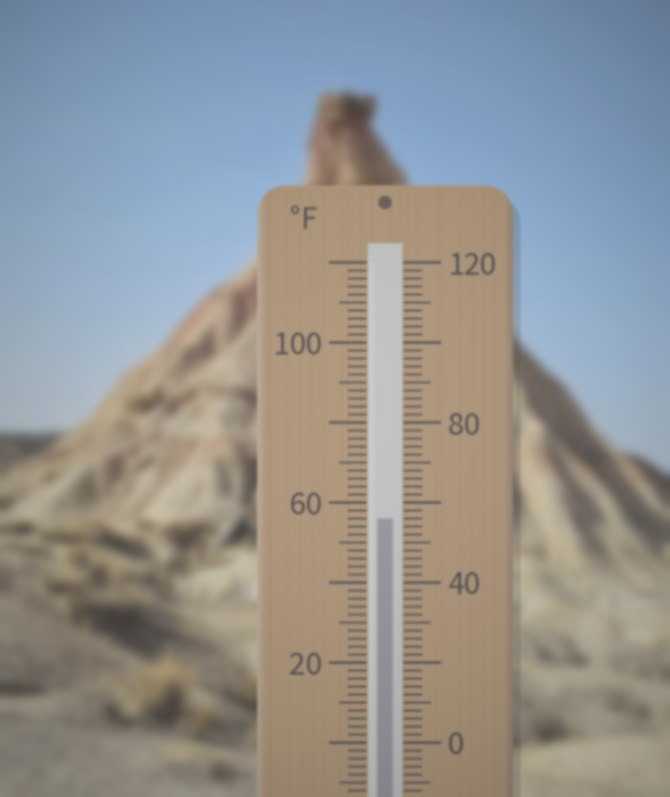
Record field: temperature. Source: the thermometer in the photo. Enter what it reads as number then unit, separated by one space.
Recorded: 56 °F
